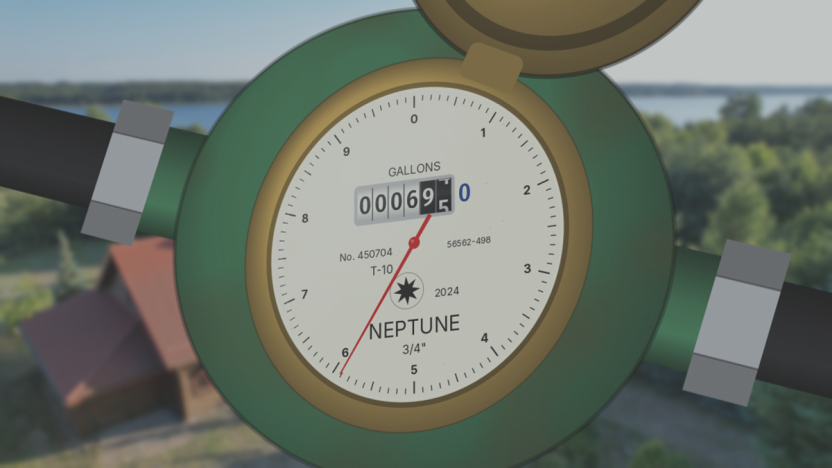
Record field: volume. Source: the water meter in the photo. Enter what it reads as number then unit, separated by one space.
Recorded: 6945.9 gal
